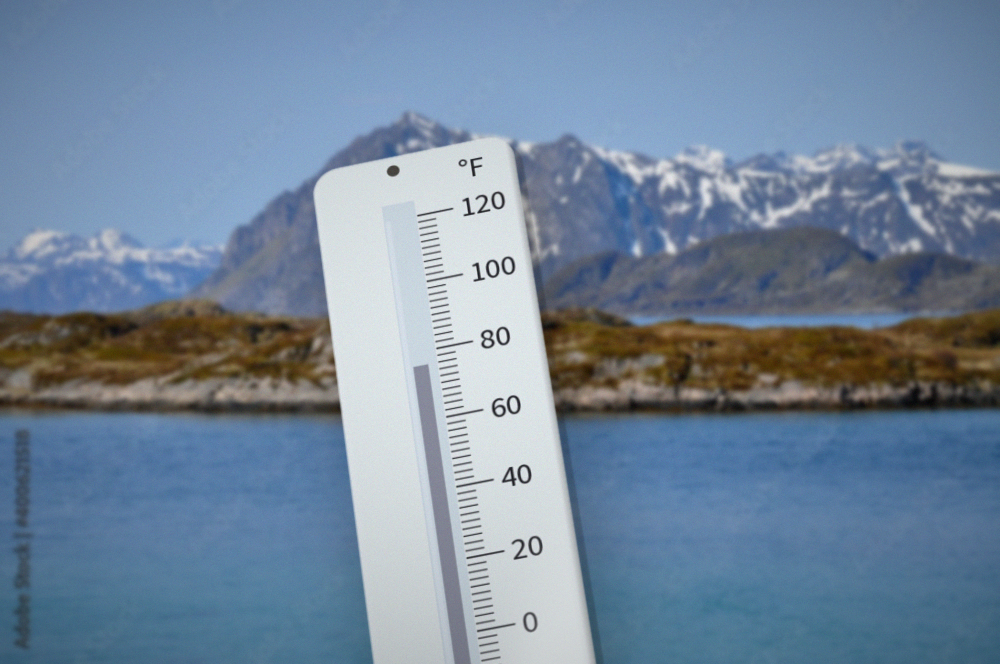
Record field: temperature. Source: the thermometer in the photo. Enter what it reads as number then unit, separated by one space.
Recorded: 76 °F
